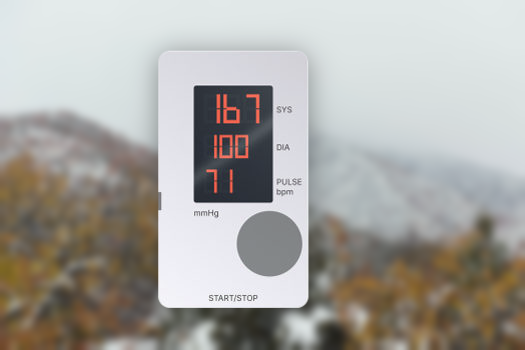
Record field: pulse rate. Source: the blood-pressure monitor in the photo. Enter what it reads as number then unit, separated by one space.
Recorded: 71 bpm
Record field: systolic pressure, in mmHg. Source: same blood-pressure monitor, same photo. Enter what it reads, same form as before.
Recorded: 167 mmHg
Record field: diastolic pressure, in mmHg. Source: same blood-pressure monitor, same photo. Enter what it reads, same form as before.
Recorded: 100 mmHg
